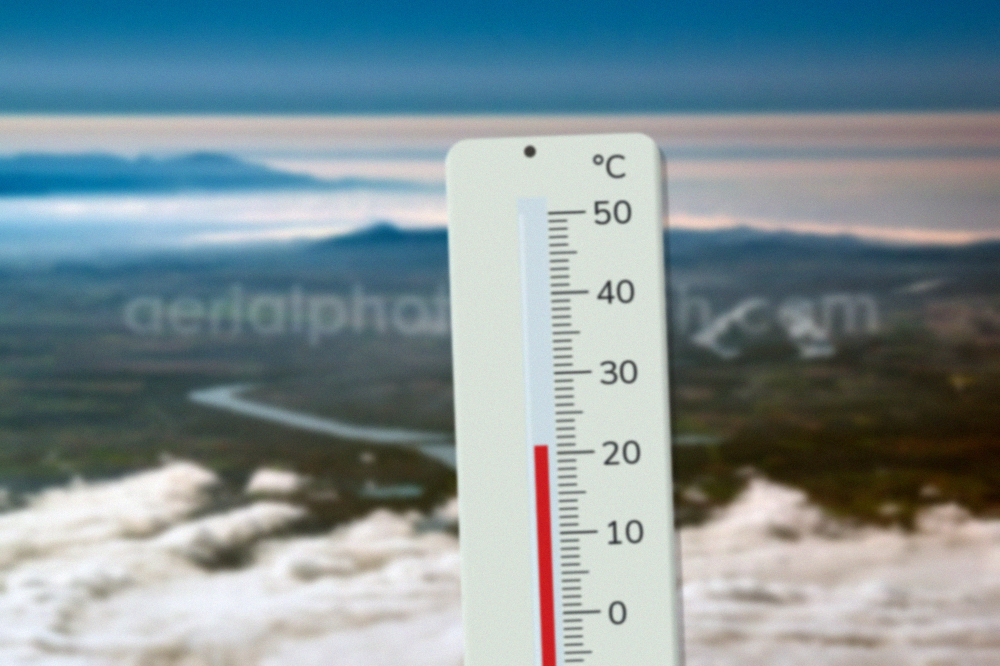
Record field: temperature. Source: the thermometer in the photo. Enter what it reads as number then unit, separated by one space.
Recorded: 21 °C
